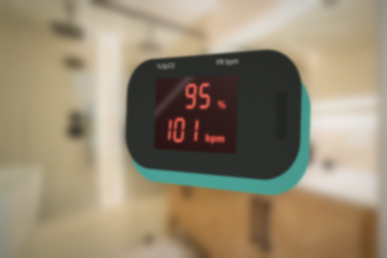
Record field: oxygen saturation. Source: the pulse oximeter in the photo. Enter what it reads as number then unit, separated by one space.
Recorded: 95 %
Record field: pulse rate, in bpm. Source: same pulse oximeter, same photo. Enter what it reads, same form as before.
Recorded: 101 bpm
